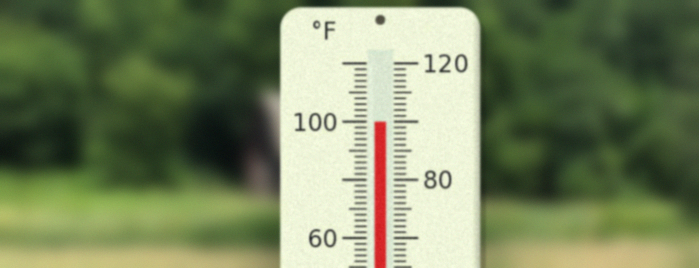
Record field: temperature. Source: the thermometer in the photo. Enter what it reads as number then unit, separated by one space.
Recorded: 100 °F
